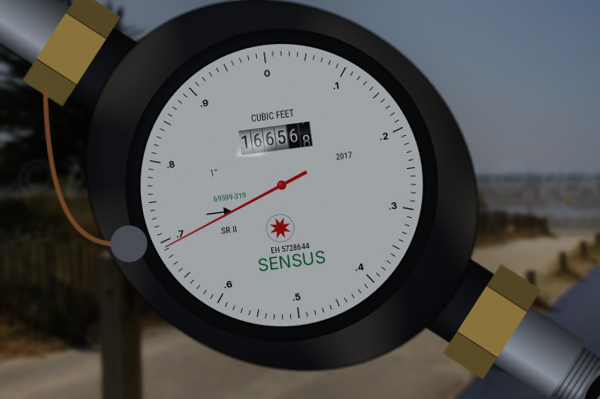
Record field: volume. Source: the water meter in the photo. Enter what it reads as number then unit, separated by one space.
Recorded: 166567.69 ft³
